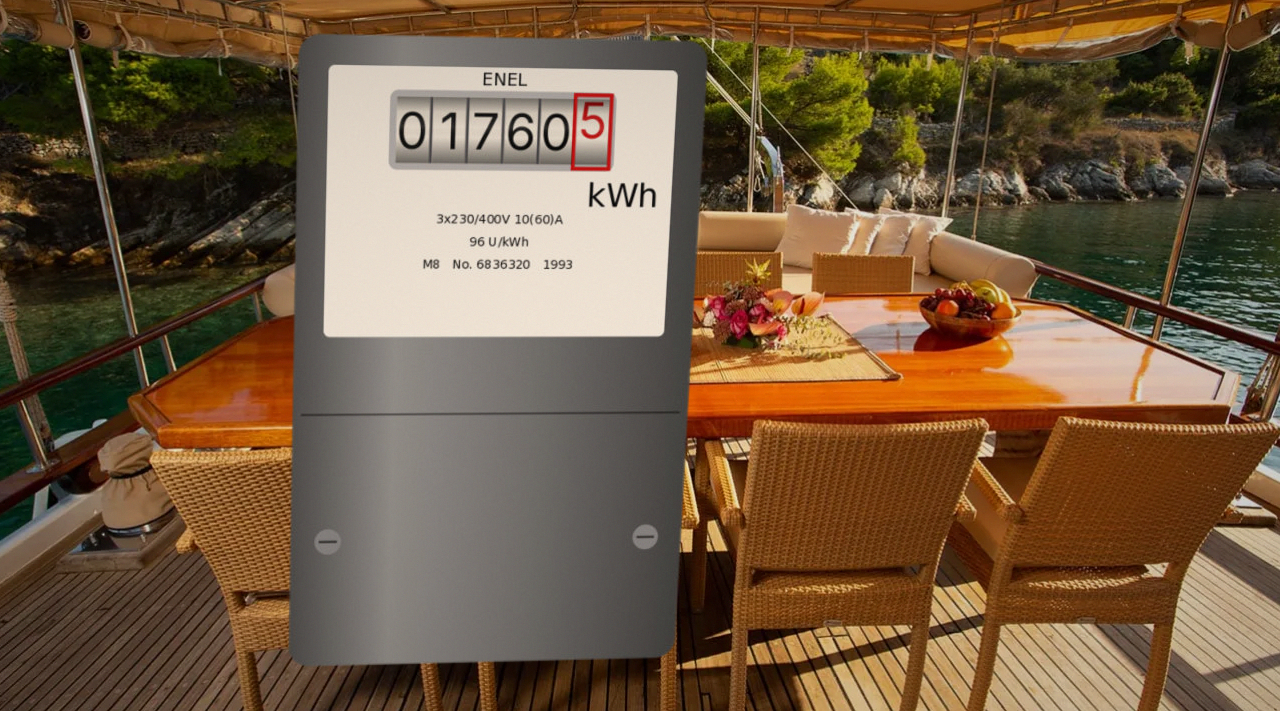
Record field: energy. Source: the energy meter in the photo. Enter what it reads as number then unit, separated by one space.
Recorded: 1760.5 kWh
